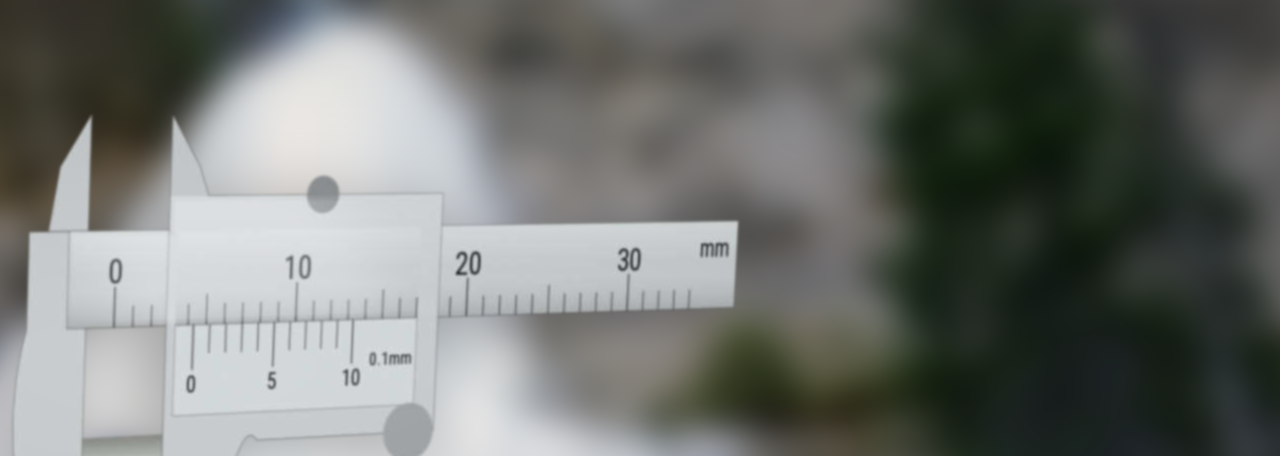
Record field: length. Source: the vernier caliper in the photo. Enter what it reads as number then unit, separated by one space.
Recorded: 4.3 mm
